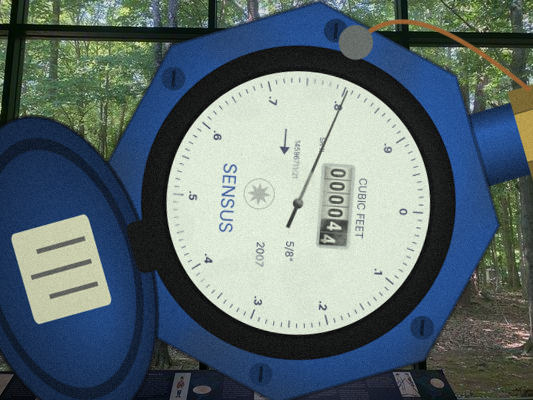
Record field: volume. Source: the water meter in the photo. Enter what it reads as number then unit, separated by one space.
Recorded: 43.80 ft³
